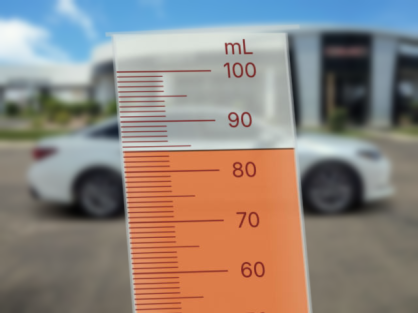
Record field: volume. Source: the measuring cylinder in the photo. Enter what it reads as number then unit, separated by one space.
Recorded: 84 mL
